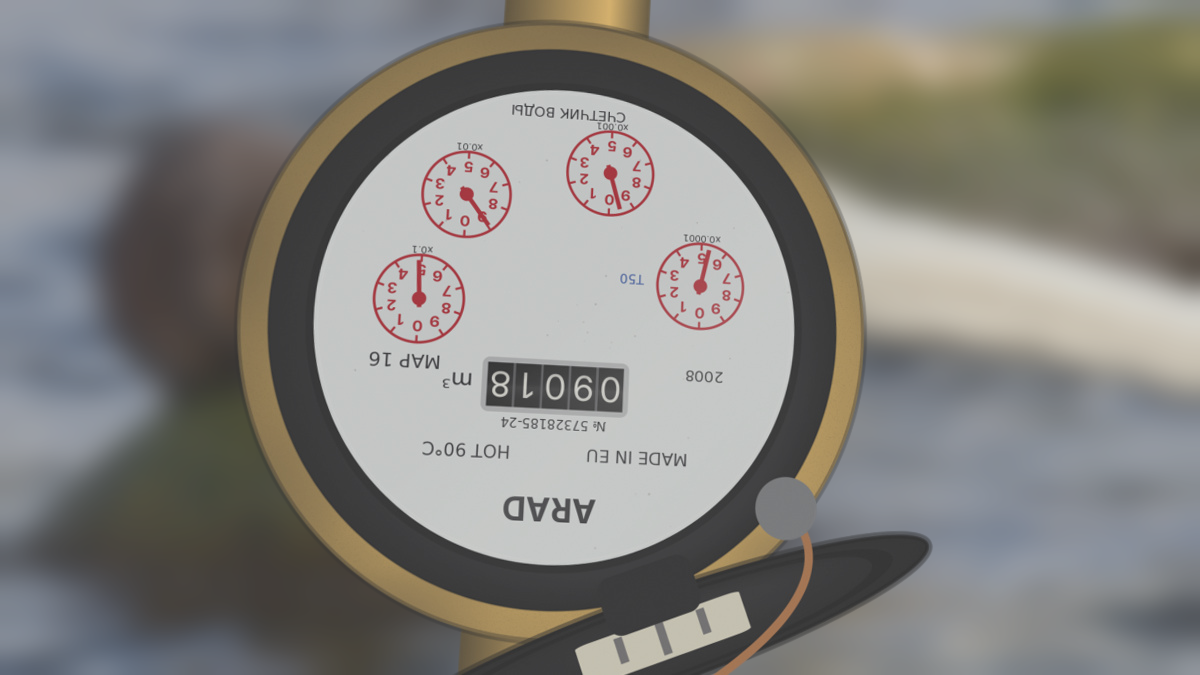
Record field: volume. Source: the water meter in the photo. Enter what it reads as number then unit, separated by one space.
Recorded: 9018.4895 m³
